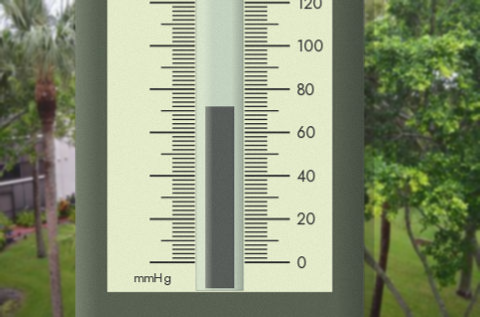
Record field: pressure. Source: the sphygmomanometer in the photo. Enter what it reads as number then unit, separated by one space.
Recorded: 72 mmHg
